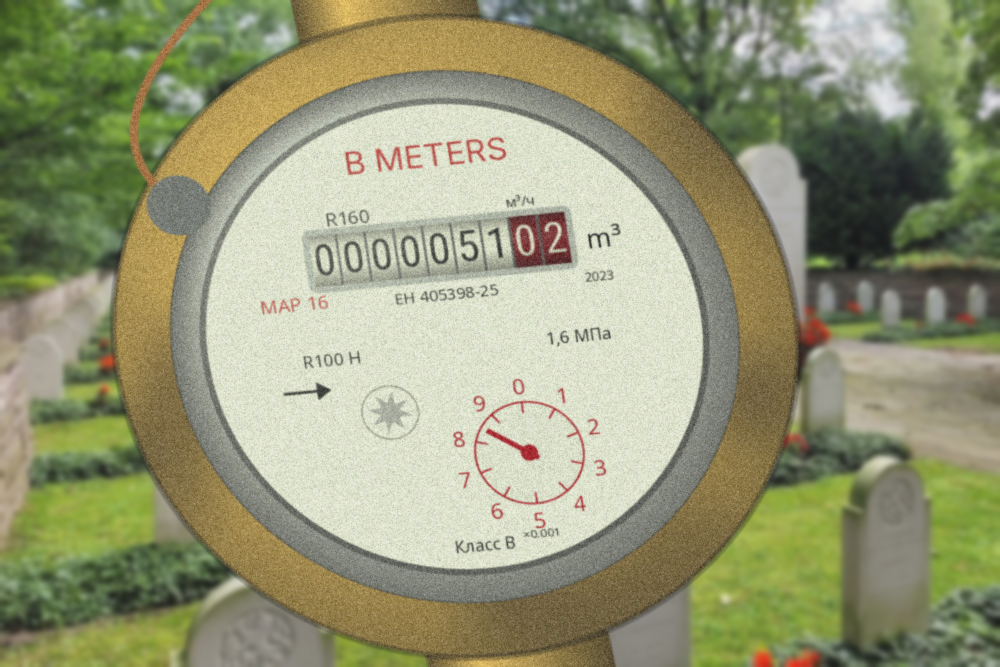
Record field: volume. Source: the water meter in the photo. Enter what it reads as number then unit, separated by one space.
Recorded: 51.028 m³
